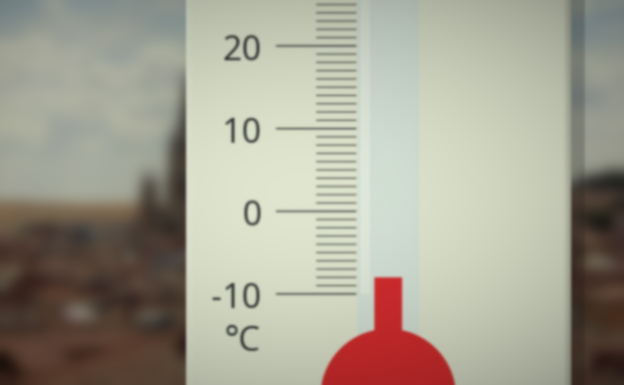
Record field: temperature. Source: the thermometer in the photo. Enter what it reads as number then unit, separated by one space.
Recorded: -8 °C
